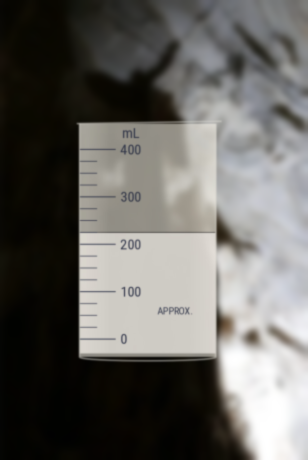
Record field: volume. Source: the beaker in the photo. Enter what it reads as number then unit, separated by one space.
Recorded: 225 mL
